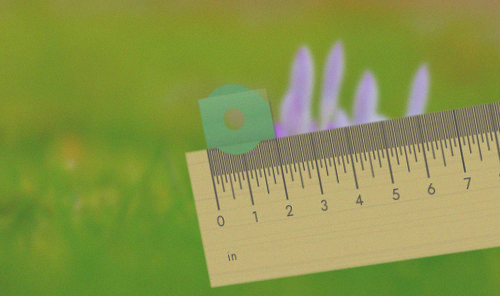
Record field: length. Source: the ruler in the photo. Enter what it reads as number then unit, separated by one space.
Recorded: 2 in
